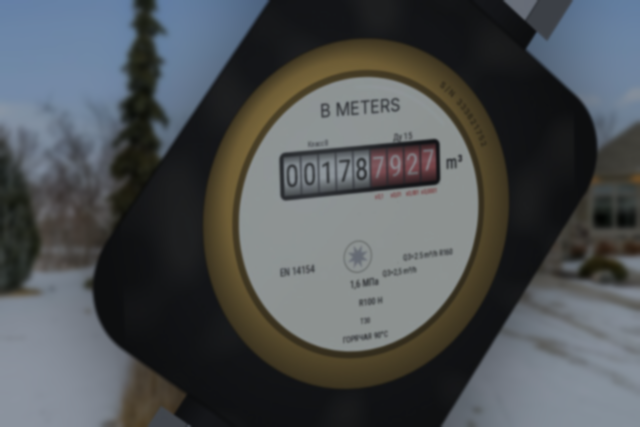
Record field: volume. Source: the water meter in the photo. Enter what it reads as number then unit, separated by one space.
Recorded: 178.7927 m³
